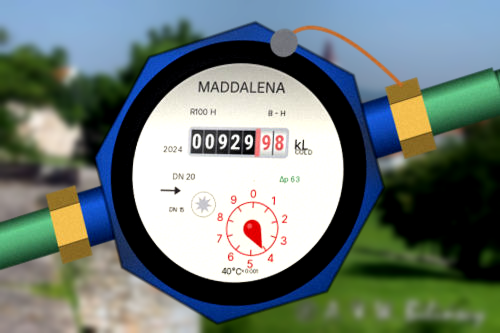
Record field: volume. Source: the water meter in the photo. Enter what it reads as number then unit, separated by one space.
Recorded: 929.984 kL
